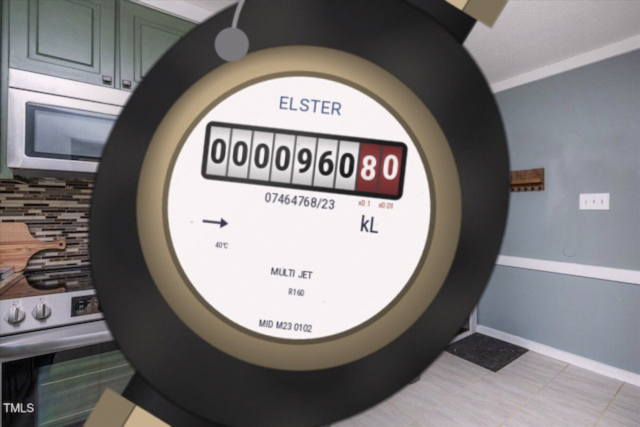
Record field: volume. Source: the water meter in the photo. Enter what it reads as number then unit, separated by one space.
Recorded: 960.80 kL
